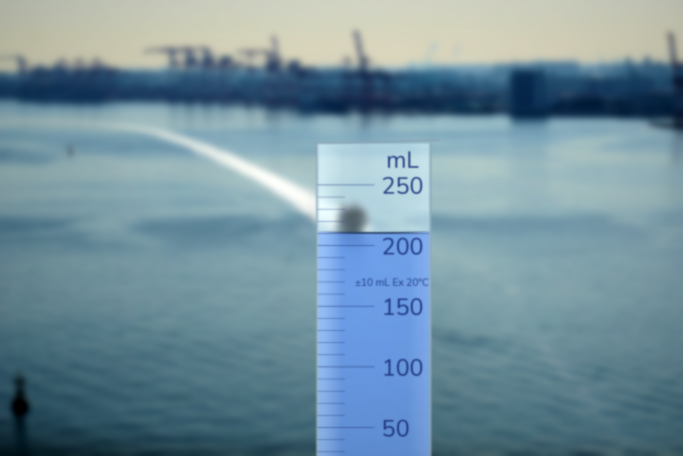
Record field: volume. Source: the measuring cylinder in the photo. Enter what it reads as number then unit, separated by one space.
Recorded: 210 mL
